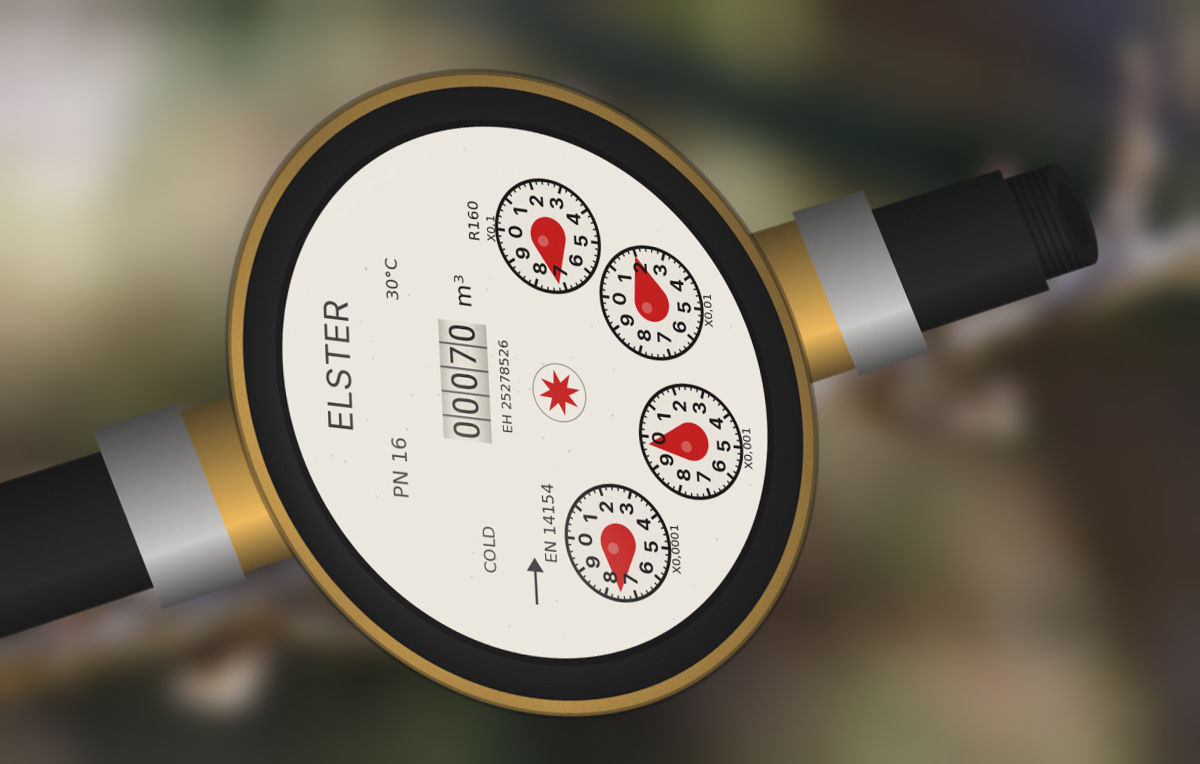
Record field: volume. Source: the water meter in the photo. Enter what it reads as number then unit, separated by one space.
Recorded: 70.7197 m³
